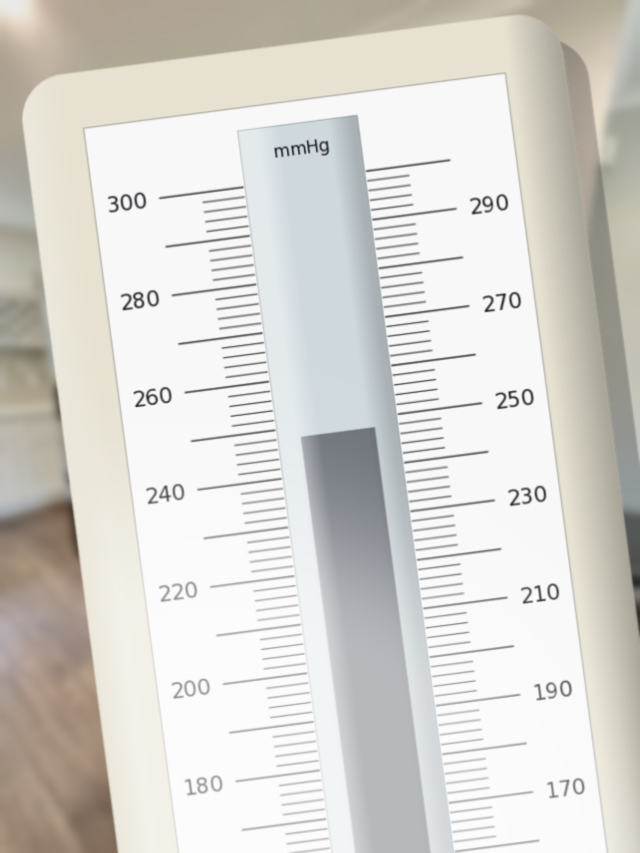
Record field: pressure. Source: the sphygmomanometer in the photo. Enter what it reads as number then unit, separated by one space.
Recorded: 248 mmHg
